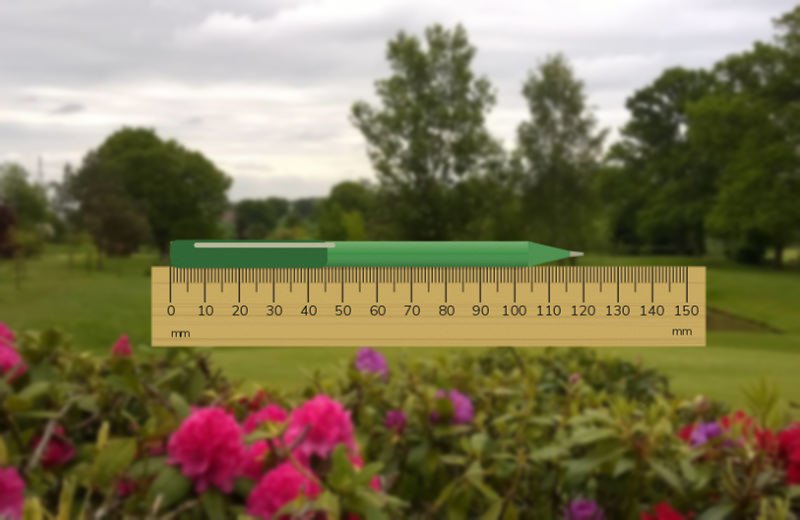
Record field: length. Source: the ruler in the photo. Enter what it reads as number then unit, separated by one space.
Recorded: 120 mm
